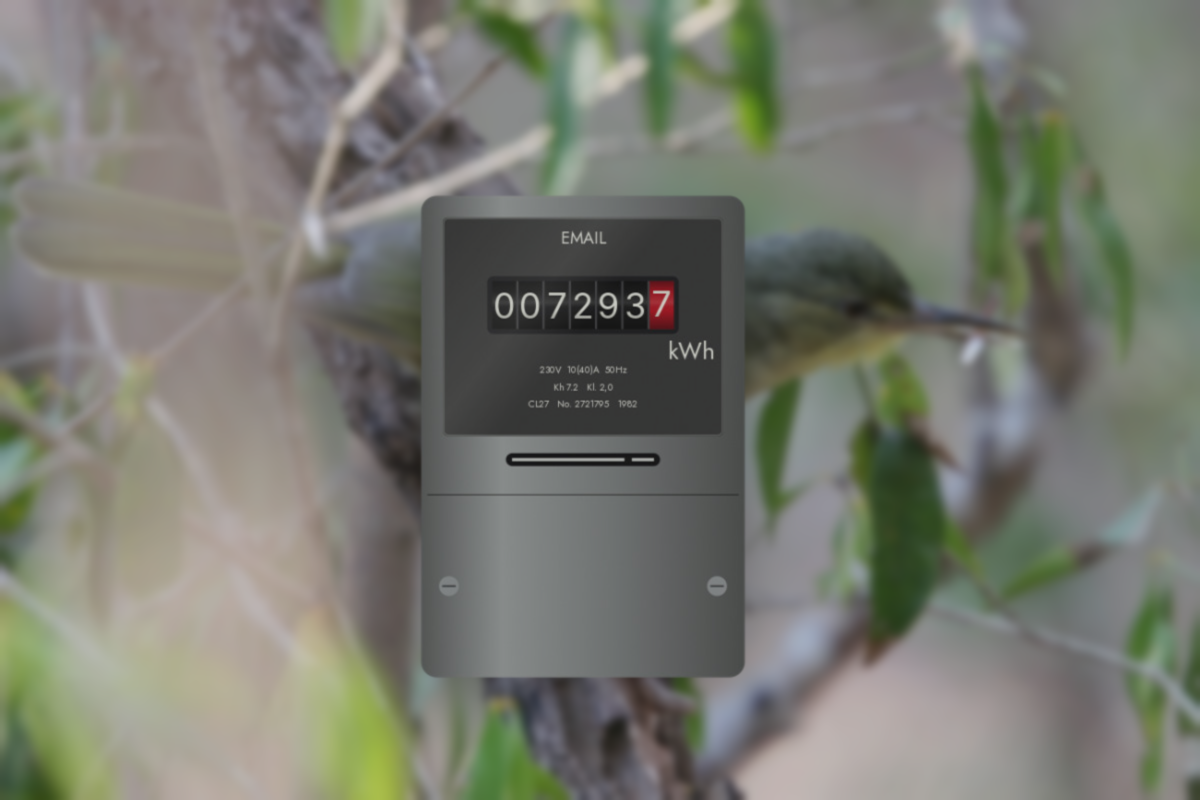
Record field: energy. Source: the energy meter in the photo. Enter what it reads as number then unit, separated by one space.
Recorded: 7293.7 kWh
